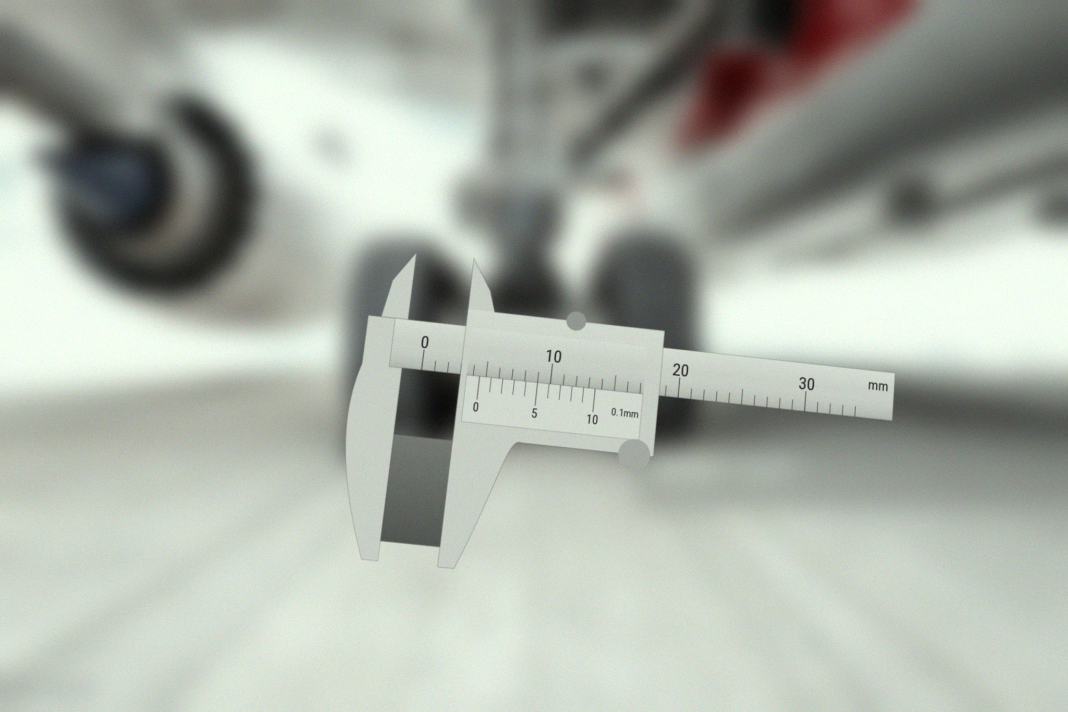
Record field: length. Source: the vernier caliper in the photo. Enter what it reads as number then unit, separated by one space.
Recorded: 4.5 mm
